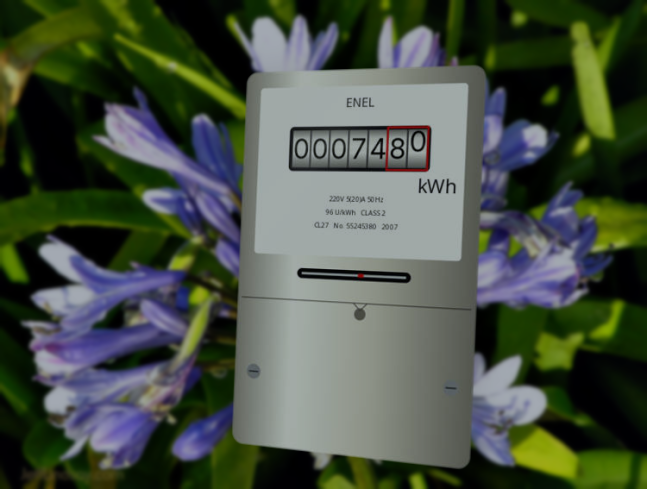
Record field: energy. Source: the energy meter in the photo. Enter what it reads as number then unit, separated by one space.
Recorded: 74.80 kWh
